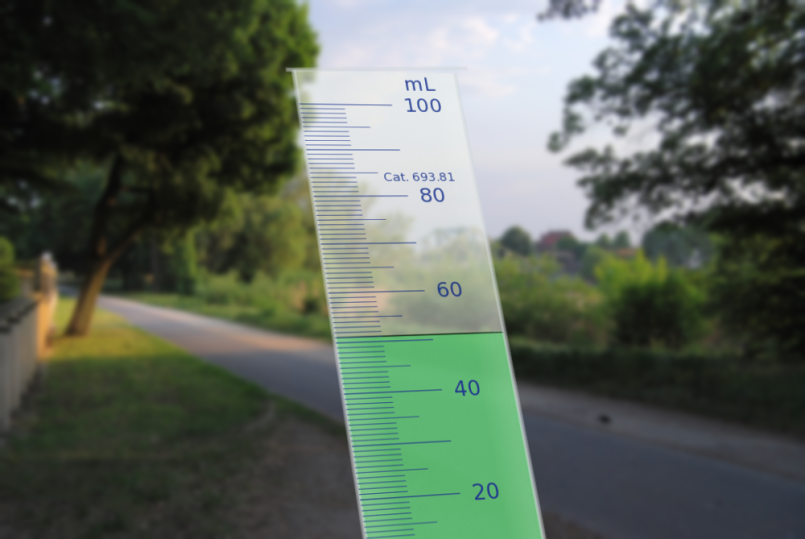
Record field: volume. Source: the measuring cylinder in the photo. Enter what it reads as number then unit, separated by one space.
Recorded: 51 mL
